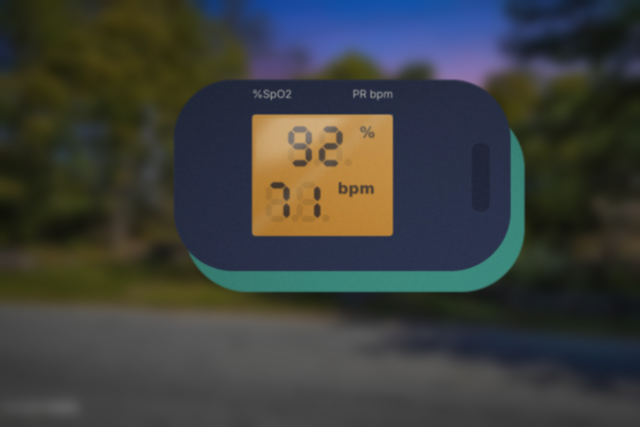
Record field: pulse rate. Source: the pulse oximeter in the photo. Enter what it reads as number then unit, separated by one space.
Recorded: 71 bpm
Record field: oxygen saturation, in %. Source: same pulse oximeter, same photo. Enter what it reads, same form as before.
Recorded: 92 %
